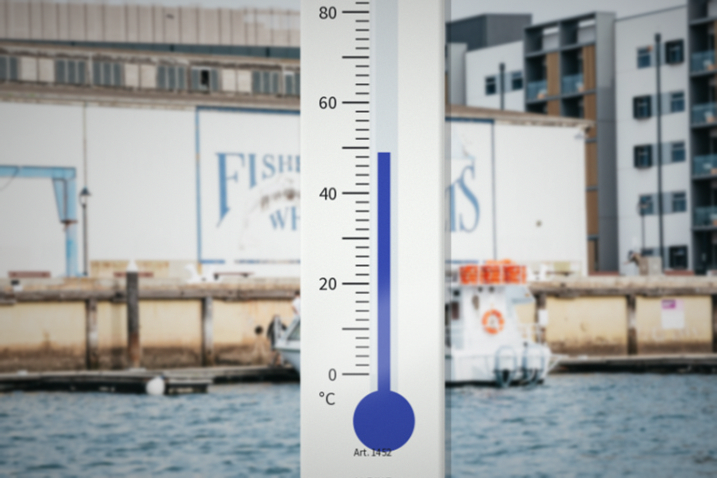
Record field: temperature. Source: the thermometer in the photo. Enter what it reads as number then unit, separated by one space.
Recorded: 49 °C
